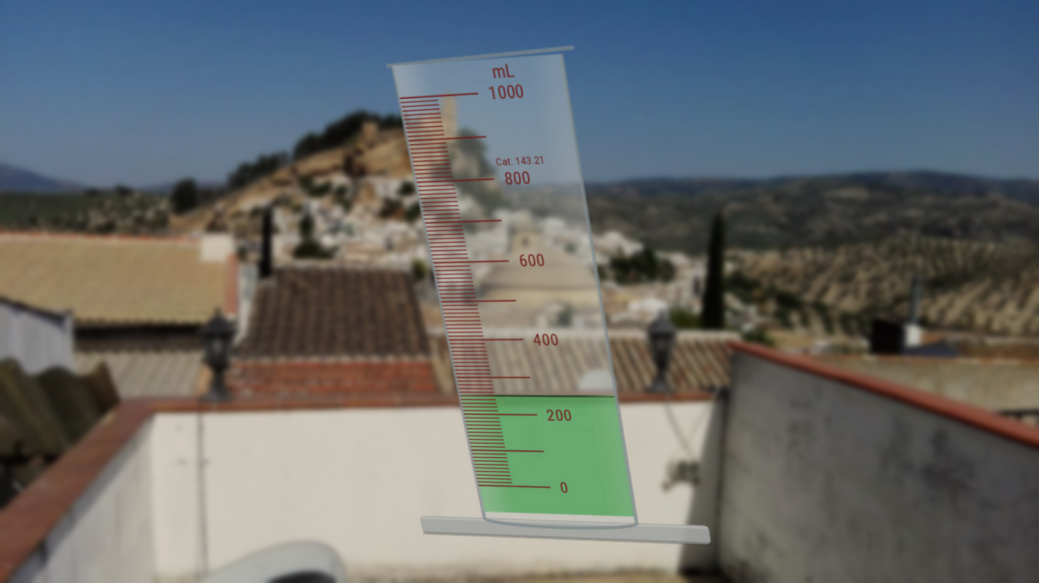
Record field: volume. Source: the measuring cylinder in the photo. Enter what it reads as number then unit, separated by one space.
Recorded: 250 mL
